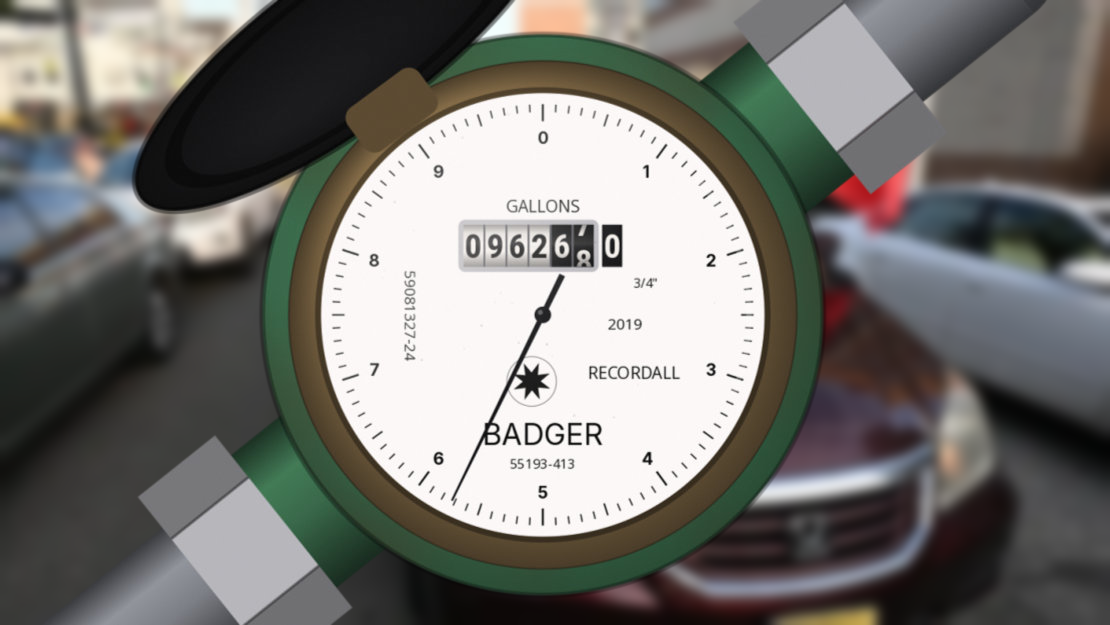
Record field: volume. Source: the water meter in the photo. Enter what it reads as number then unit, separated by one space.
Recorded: 962675.7 gal
